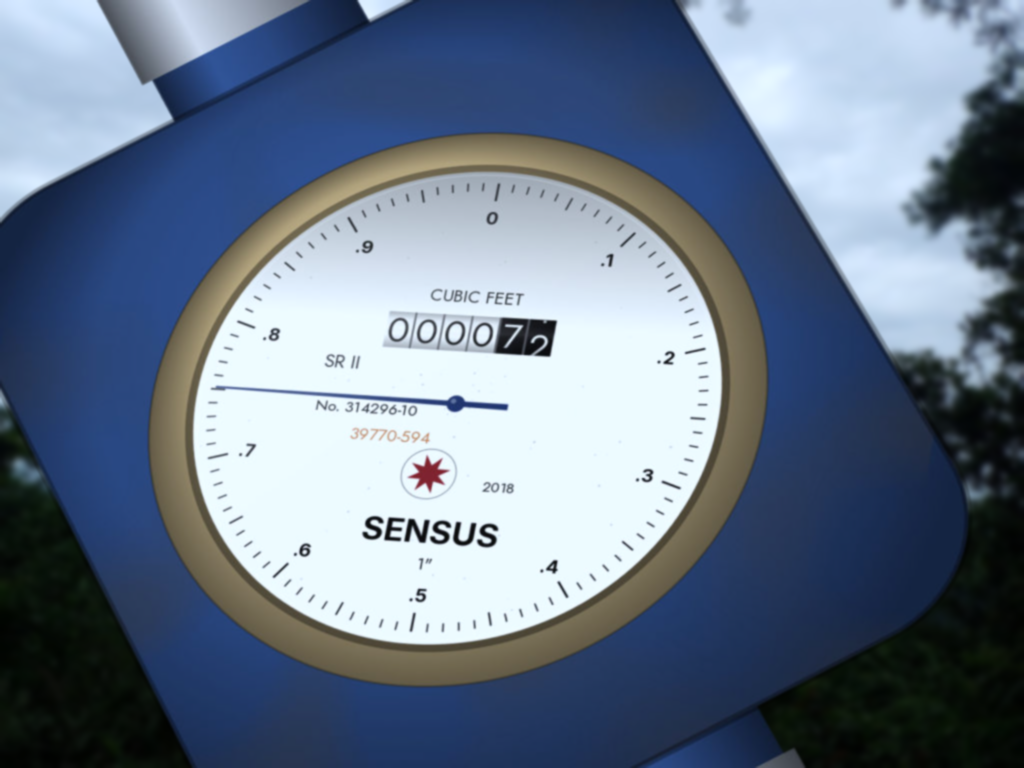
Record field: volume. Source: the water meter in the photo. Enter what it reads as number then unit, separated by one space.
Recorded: 71.75 ft³
